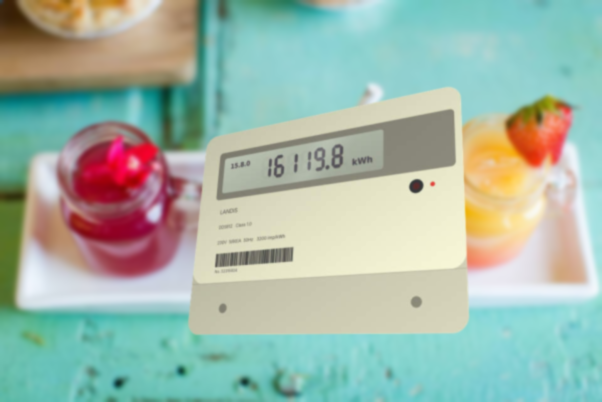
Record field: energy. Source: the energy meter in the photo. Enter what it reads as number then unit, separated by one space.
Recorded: 16119.8 kWh
